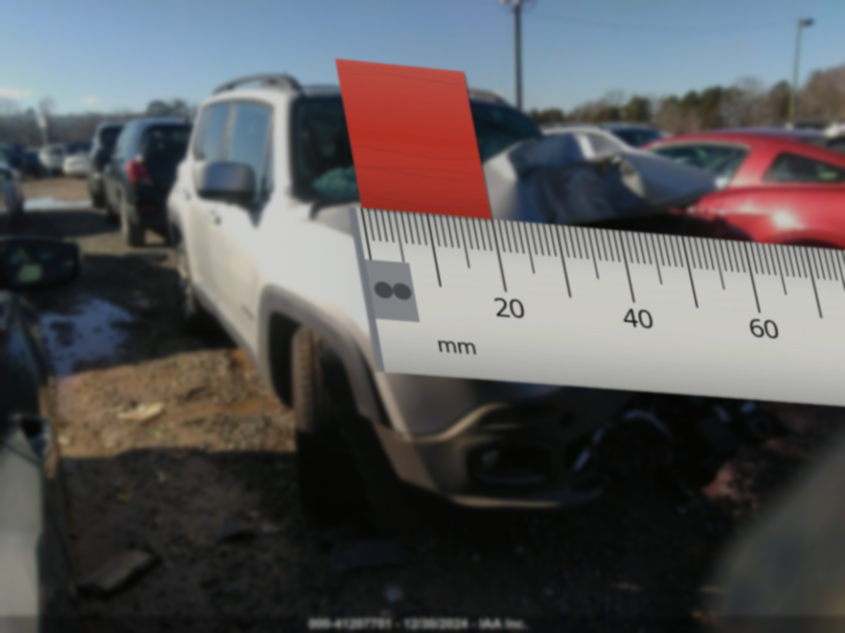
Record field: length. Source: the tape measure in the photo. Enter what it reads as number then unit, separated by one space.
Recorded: 20 mm
